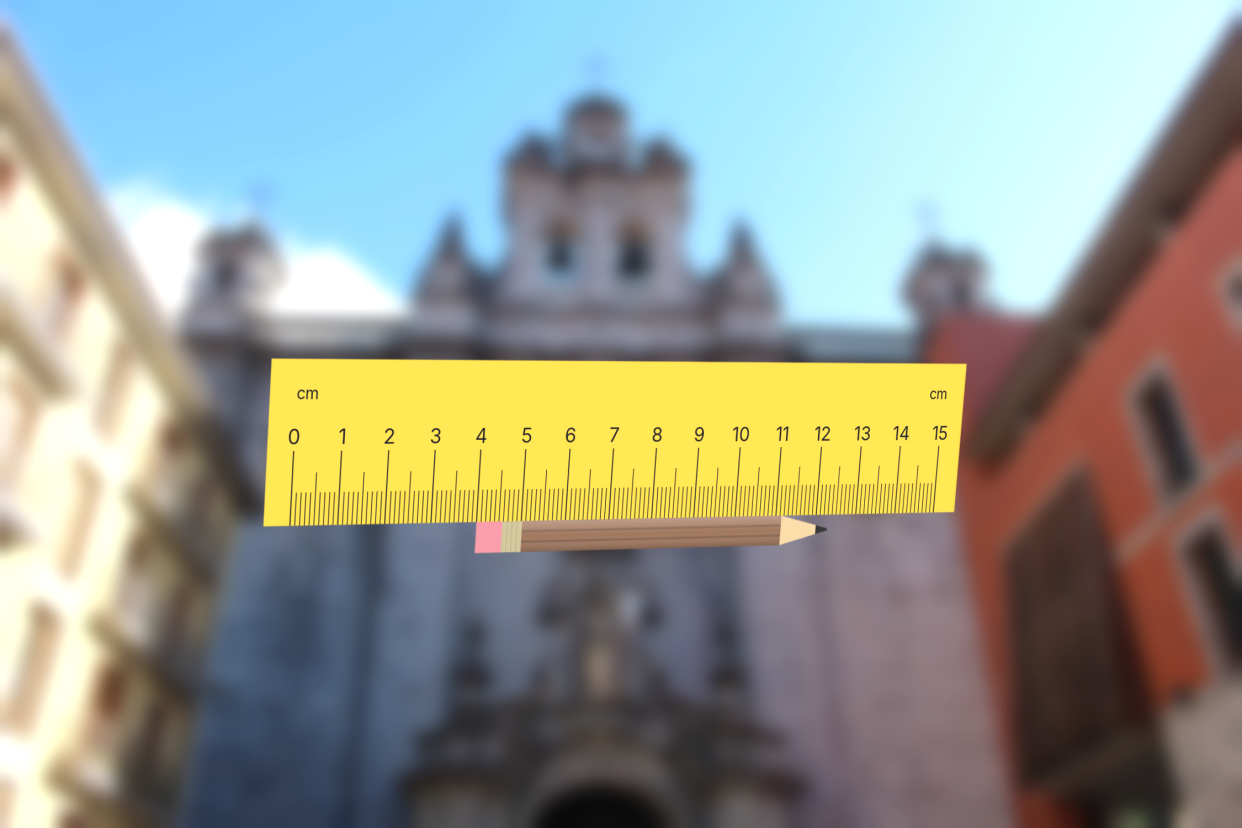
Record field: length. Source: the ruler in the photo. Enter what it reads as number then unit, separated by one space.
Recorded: 8.3 cm
